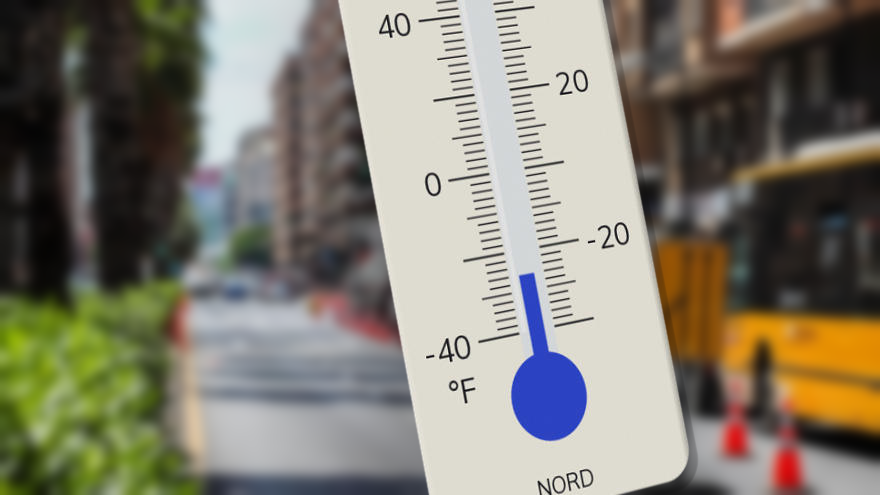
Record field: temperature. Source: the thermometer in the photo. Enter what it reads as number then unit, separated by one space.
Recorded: -26 °F
